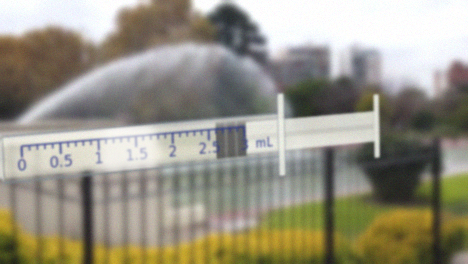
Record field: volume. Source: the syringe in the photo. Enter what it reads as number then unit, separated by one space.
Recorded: 2.6 mL
